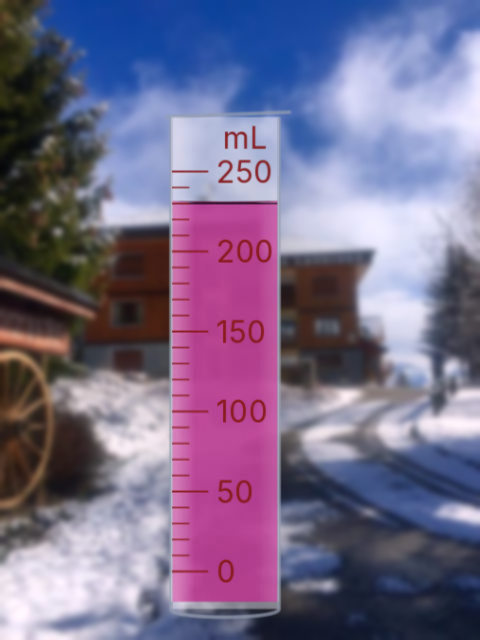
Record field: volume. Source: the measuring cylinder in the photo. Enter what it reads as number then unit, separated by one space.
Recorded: 230 mL
